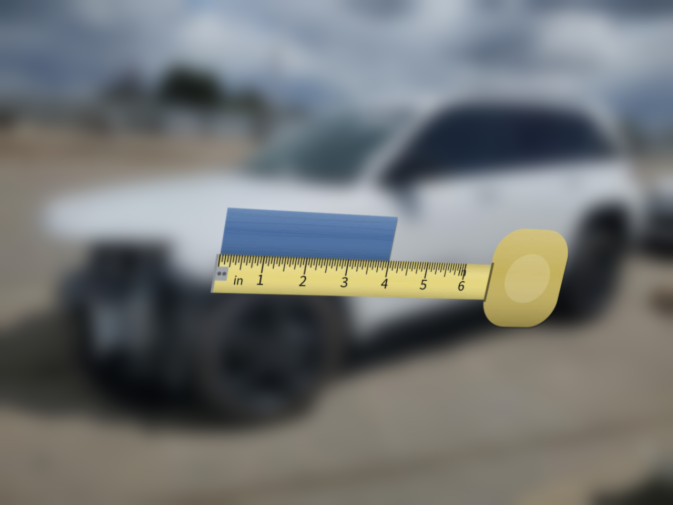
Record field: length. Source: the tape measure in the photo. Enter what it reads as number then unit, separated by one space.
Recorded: 4 in
